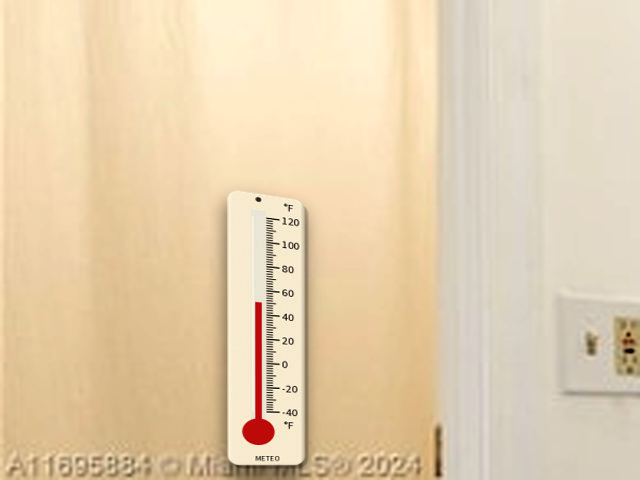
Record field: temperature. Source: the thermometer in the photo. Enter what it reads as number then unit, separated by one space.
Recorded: 50 °F
